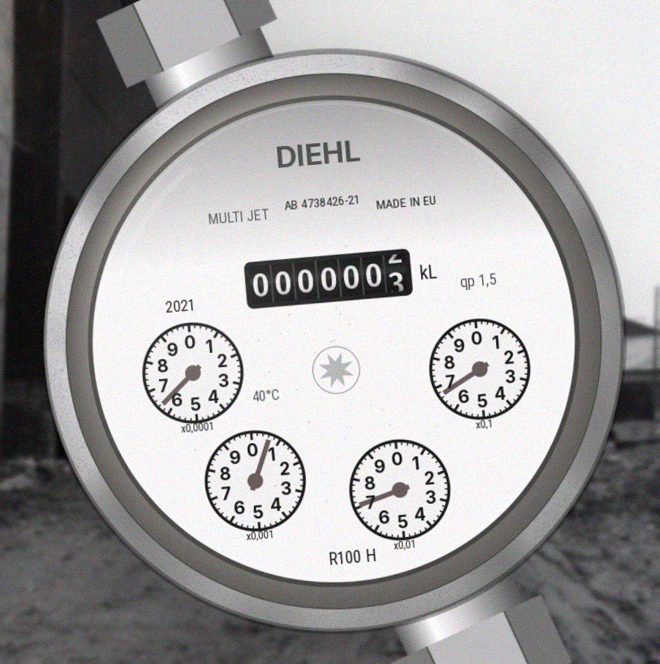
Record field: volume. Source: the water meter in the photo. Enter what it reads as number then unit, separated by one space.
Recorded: 2.6706 kL
